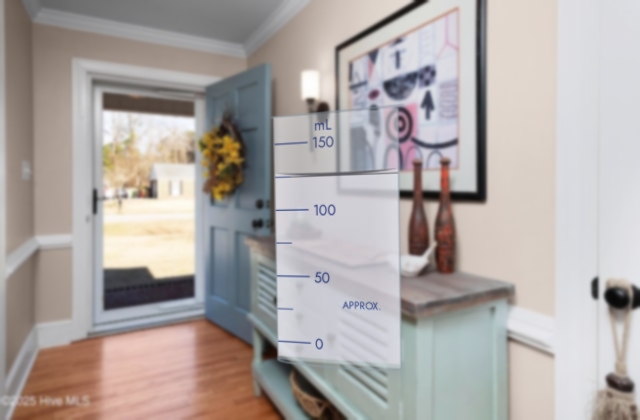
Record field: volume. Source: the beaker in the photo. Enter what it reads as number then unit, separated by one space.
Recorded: 125 mL
